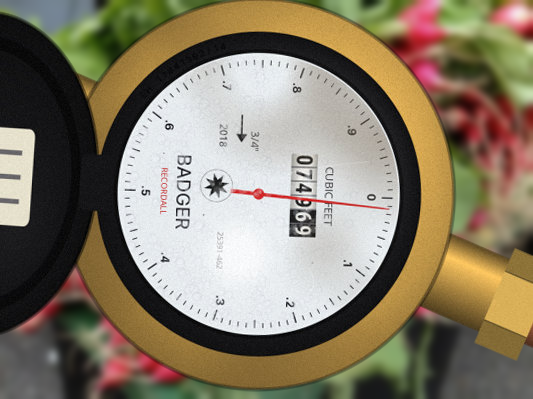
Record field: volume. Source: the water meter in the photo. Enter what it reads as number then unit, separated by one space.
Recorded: 74969.01 ft³
